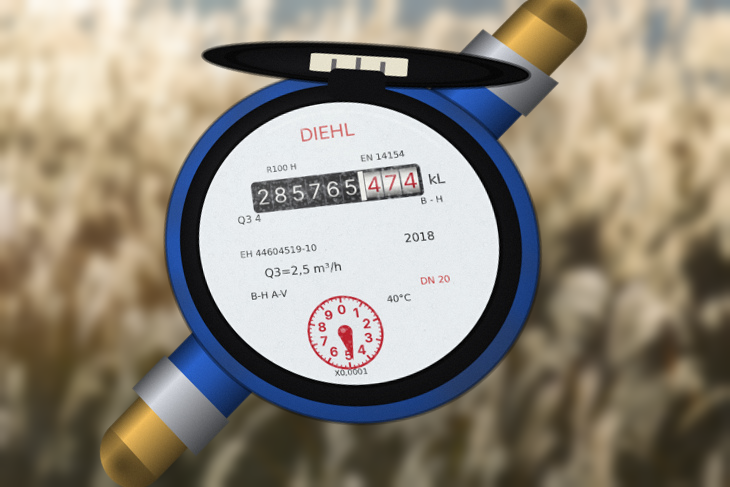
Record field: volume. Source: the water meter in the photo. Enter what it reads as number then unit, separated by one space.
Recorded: 285765.4744 kL
